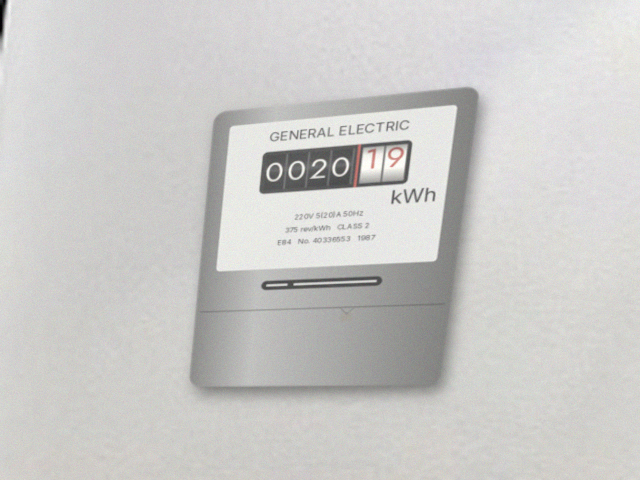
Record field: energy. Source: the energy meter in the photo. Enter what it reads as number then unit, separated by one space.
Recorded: 20.19 kWh
